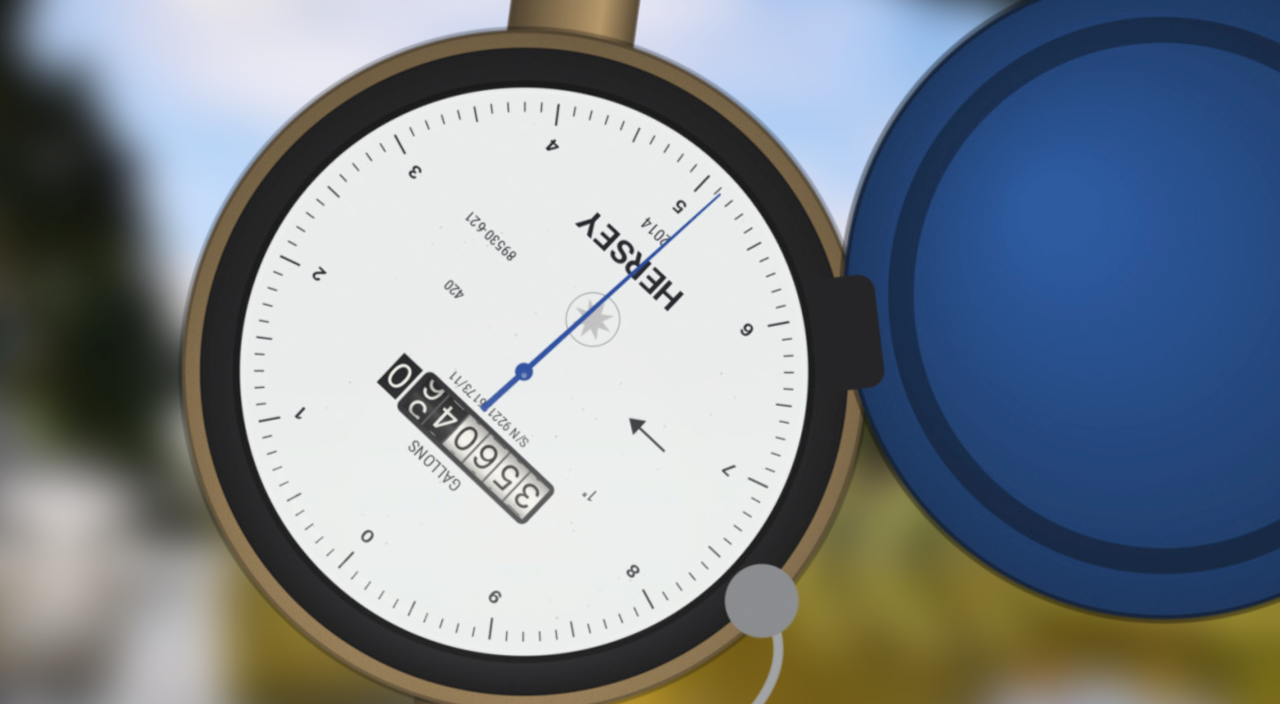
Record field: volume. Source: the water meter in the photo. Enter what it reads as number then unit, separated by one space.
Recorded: 3560455.1 gal
